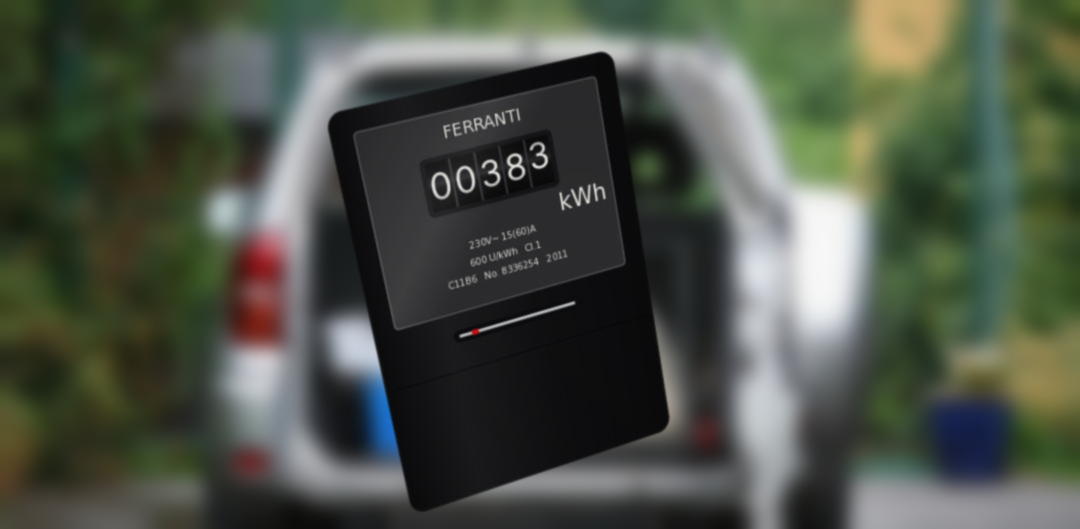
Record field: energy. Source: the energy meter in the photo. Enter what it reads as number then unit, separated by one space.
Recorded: 383 kWh
